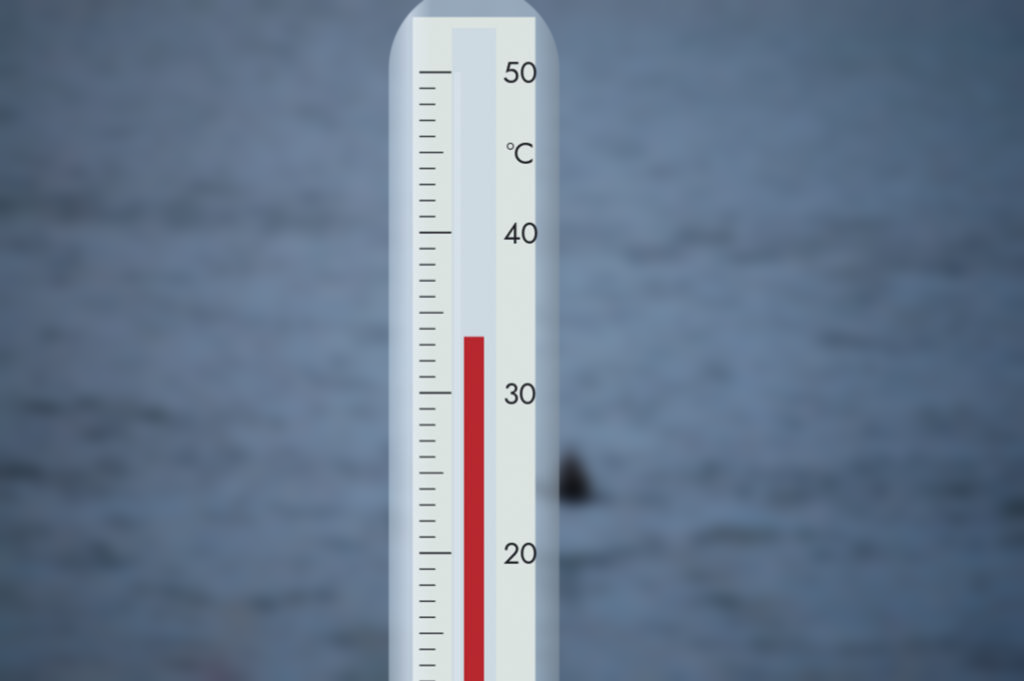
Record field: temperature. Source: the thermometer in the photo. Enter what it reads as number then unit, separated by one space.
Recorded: 33.5 °C
